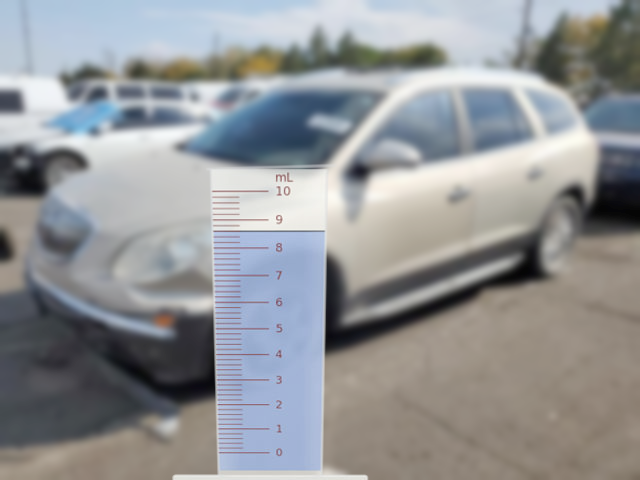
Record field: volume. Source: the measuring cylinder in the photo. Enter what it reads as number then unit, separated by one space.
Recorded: 8.6 mL
